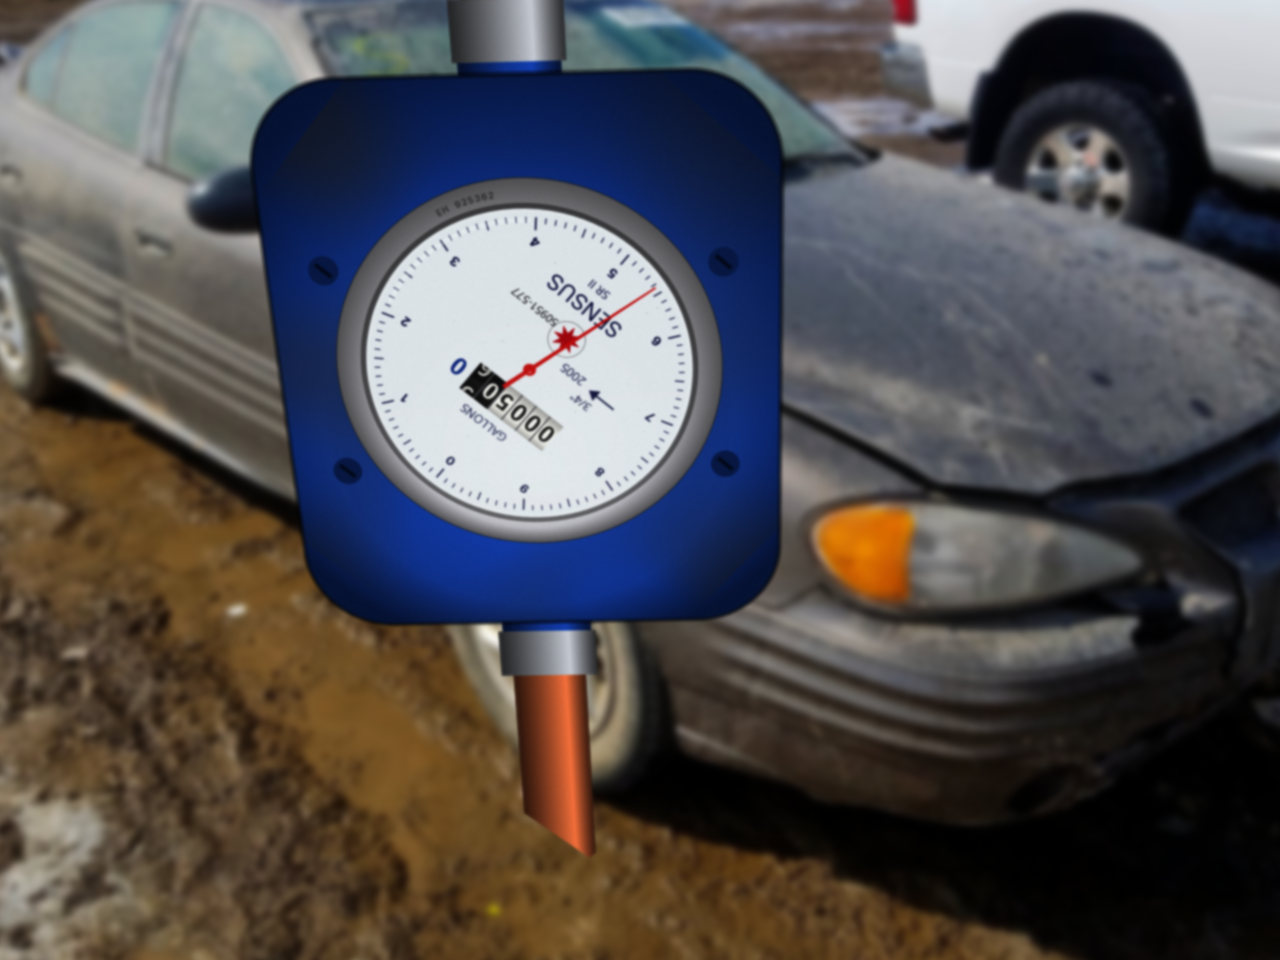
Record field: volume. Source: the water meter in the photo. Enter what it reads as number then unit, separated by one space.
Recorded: 5055.4 gal
